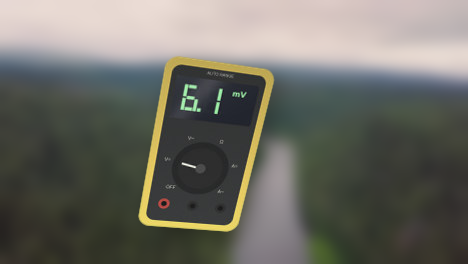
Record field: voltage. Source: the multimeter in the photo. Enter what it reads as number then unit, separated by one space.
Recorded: 6.1 mV
